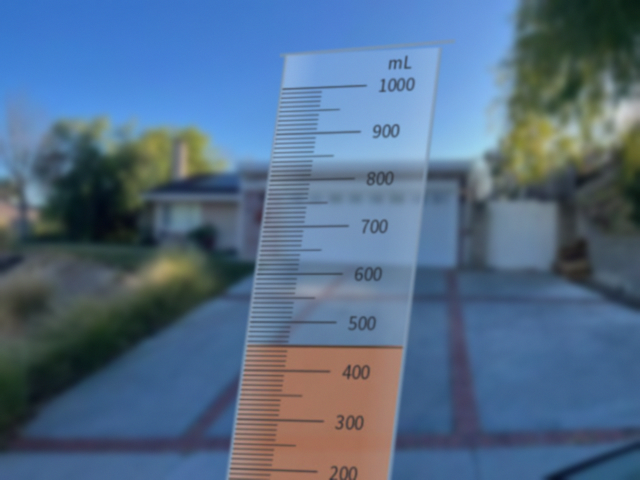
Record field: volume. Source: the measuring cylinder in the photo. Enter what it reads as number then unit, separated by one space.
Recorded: 450 mL
